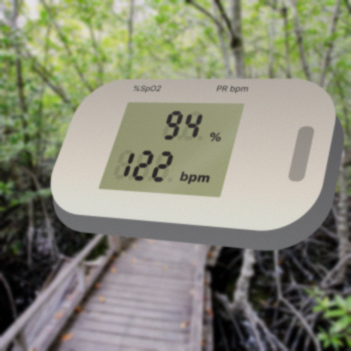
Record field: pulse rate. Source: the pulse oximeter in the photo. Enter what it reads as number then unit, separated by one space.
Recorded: 122 bpm
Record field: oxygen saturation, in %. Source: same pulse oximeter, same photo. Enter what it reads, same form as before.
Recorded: 94 %
